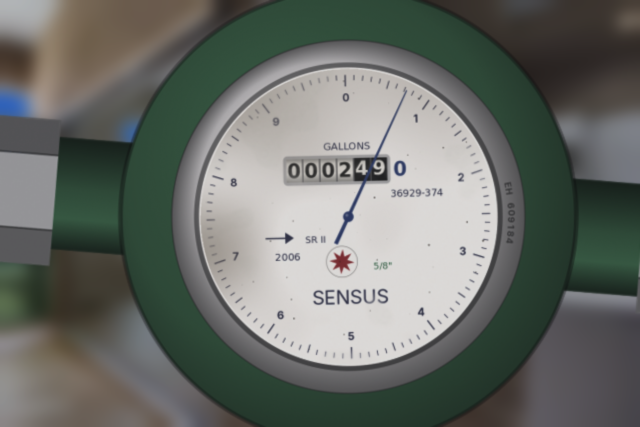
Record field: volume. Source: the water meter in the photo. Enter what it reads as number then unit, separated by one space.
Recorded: 2490.7 gal
